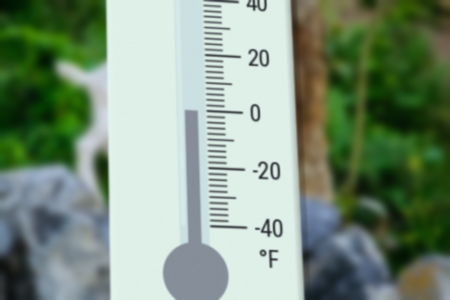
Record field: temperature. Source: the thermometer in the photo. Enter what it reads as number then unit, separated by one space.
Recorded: 0 °F
